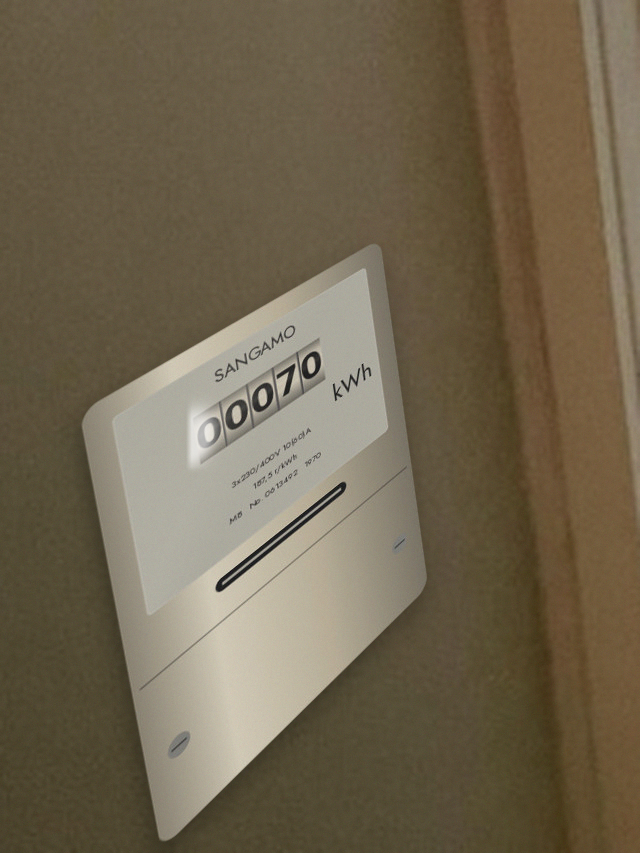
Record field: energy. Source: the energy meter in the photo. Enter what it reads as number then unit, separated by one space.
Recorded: 70 kWh
